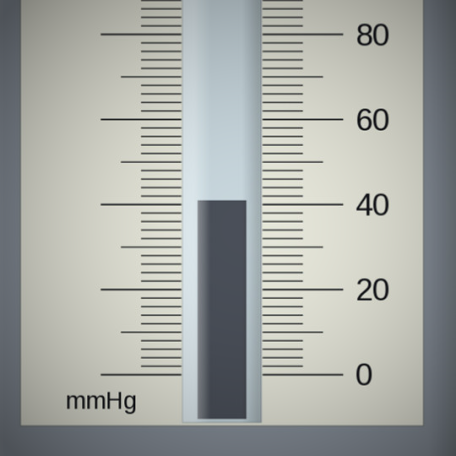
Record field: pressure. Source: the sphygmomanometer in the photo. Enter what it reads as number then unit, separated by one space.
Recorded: 41 mmHg
